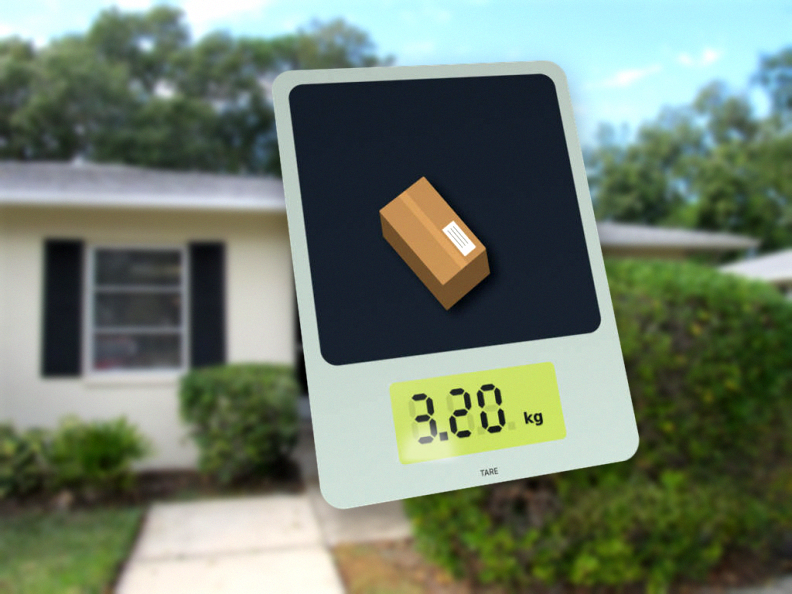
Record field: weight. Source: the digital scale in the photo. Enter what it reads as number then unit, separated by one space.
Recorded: 3.20 kg
